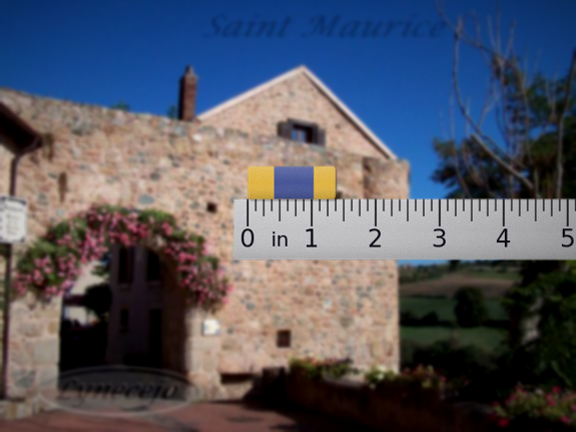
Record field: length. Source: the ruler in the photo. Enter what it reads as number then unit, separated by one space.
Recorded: 1.375 in
